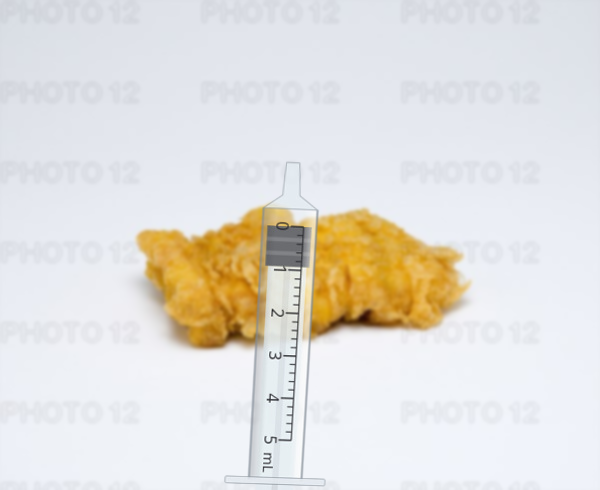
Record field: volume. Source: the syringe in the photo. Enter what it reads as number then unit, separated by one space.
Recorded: 0 mL
